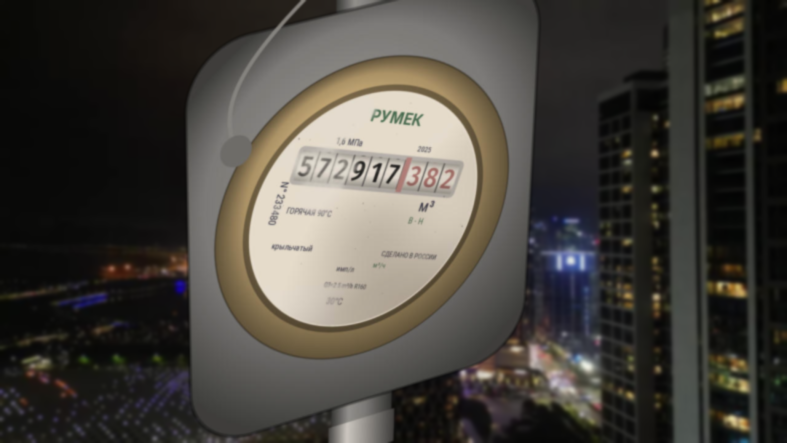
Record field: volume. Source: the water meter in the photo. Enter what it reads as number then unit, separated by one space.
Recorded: 572917.382 m³
